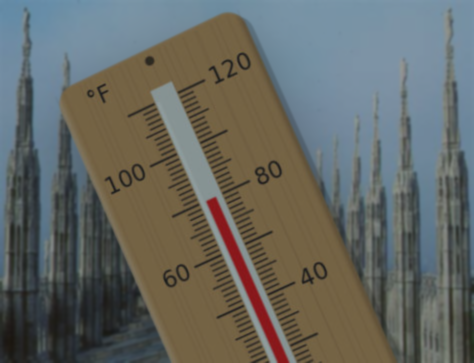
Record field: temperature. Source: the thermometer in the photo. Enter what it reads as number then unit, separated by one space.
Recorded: 80 °F
